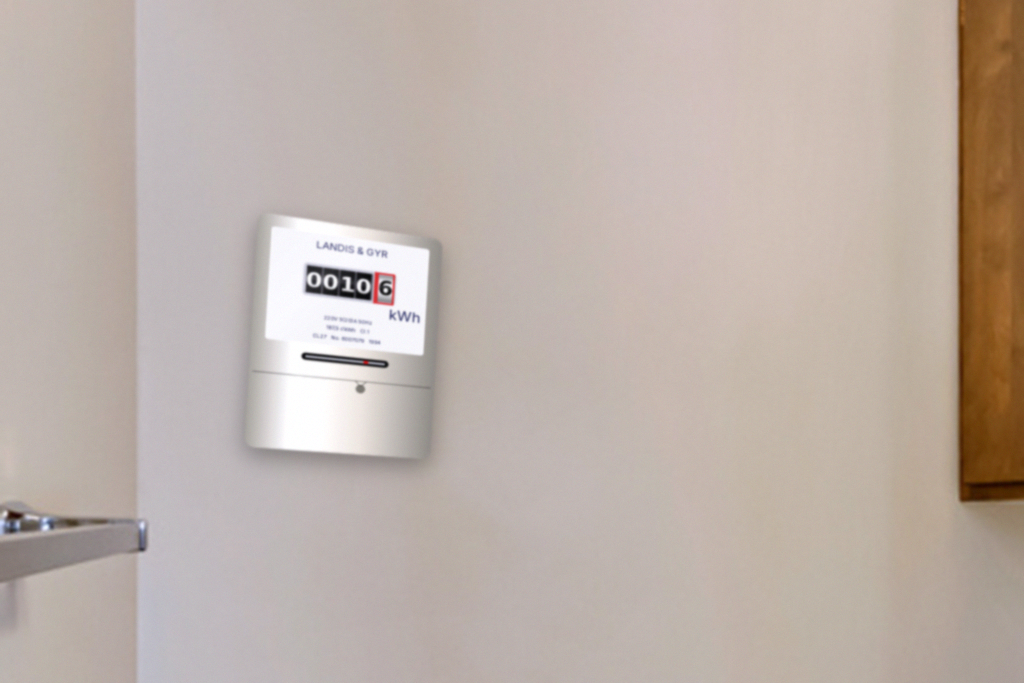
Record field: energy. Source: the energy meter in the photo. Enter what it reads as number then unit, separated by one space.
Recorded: 10.6 kWh
